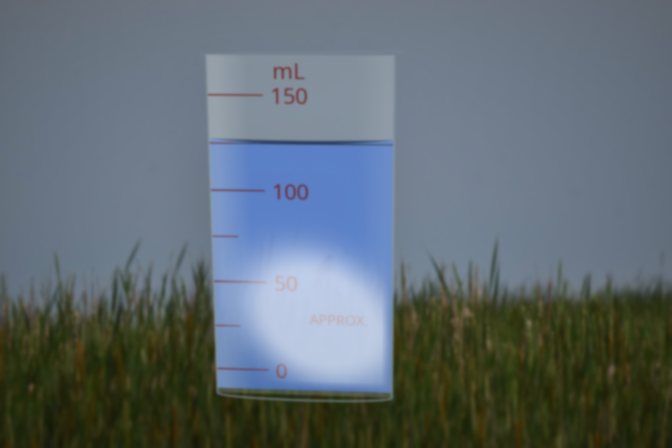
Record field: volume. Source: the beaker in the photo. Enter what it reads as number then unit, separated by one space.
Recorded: 125 mL
